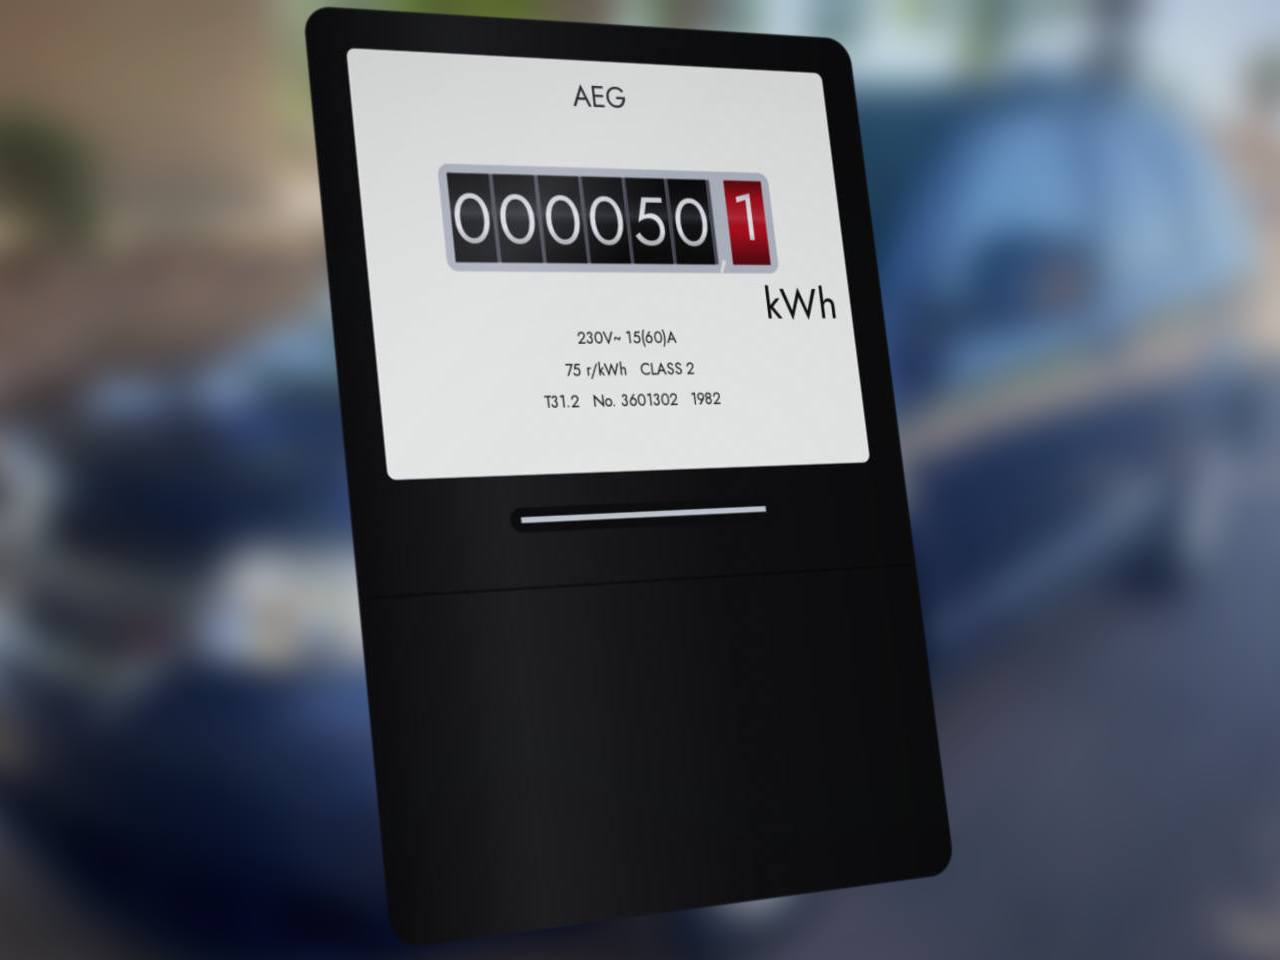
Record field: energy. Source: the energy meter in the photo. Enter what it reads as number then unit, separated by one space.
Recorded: 50.1 kWh
